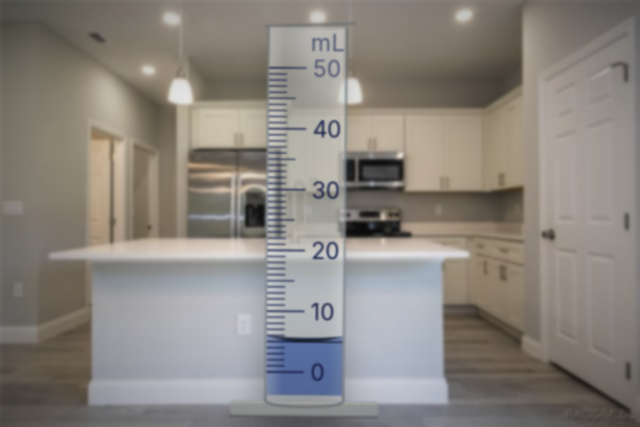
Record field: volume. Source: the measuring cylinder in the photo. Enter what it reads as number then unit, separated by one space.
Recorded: 5 mL
